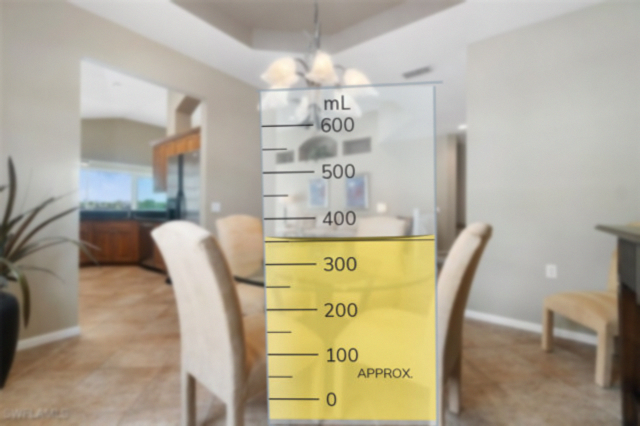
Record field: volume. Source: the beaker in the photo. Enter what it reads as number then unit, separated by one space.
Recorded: 350 mL
